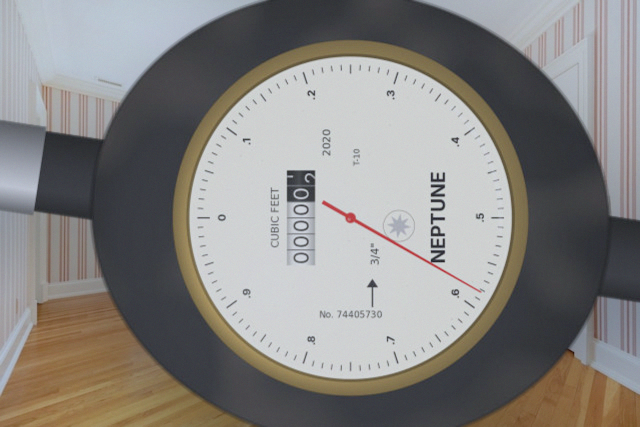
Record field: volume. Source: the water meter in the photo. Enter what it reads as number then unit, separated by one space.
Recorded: 1.58 ft³
